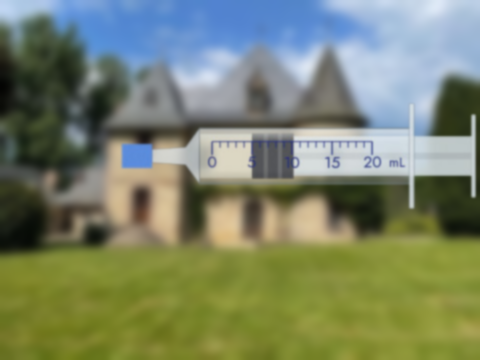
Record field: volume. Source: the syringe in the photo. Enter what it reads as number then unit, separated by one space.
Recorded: 5 mL
